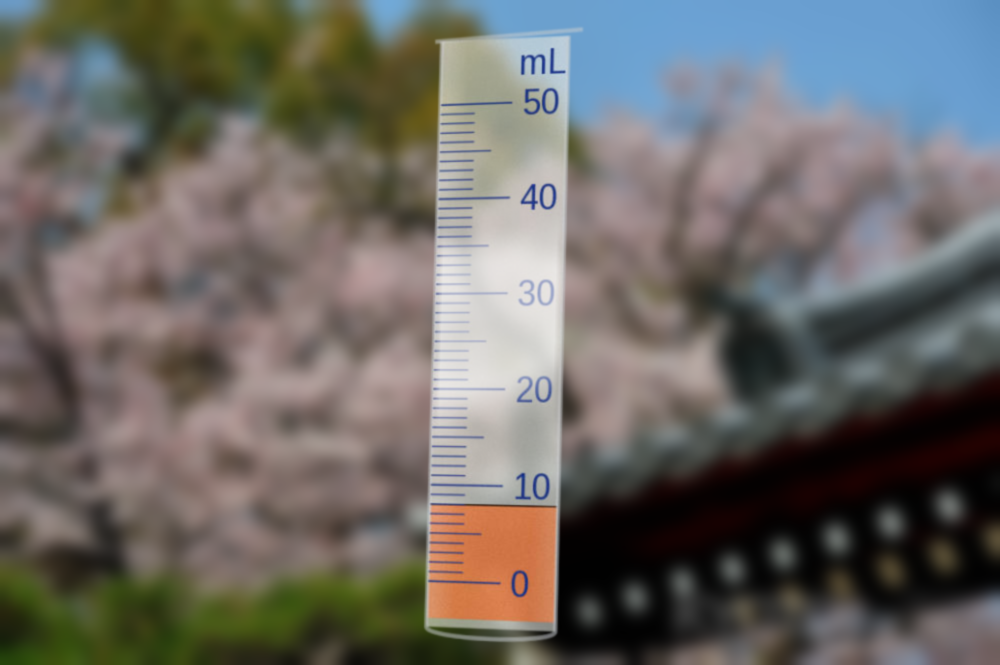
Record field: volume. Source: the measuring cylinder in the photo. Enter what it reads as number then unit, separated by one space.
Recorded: 8 mL
